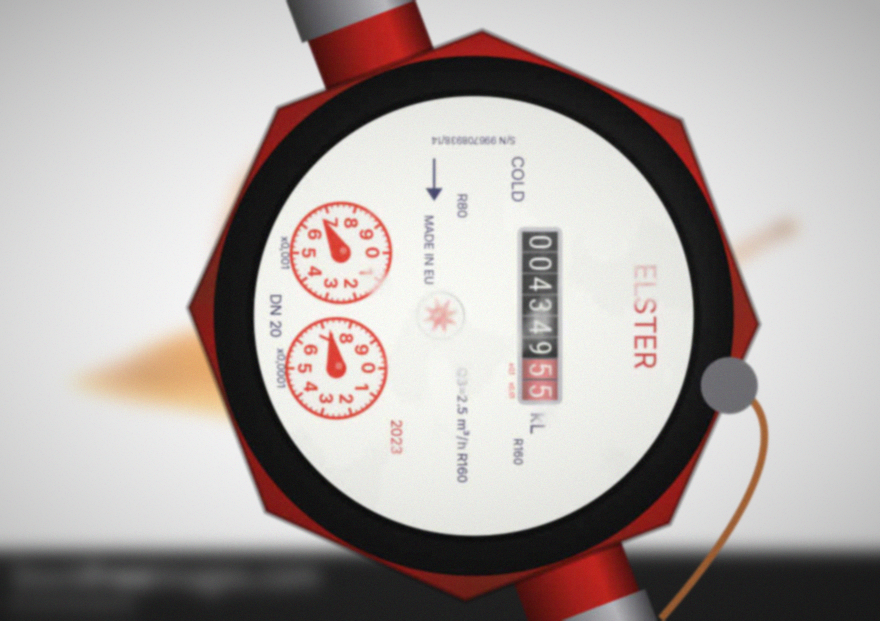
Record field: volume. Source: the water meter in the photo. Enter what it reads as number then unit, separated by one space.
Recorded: 4349.5567 kL
